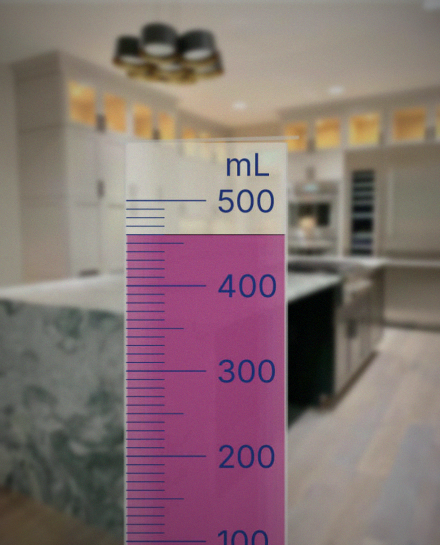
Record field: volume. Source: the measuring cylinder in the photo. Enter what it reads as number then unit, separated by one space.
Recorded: 460 mL
